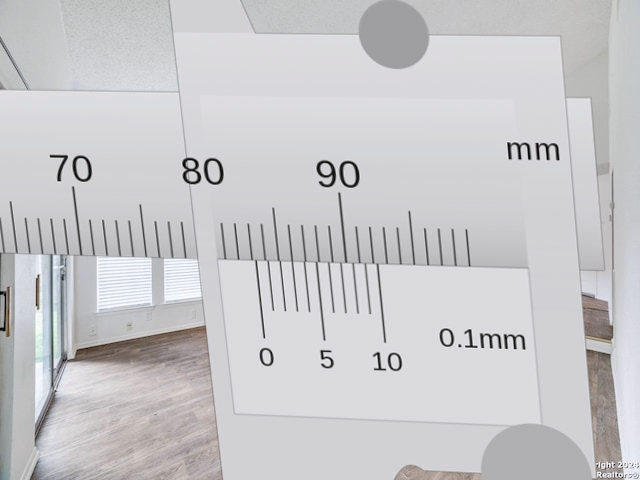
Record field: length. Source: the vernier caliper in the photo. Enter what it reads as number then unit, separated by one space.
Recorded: 83.3 mm
